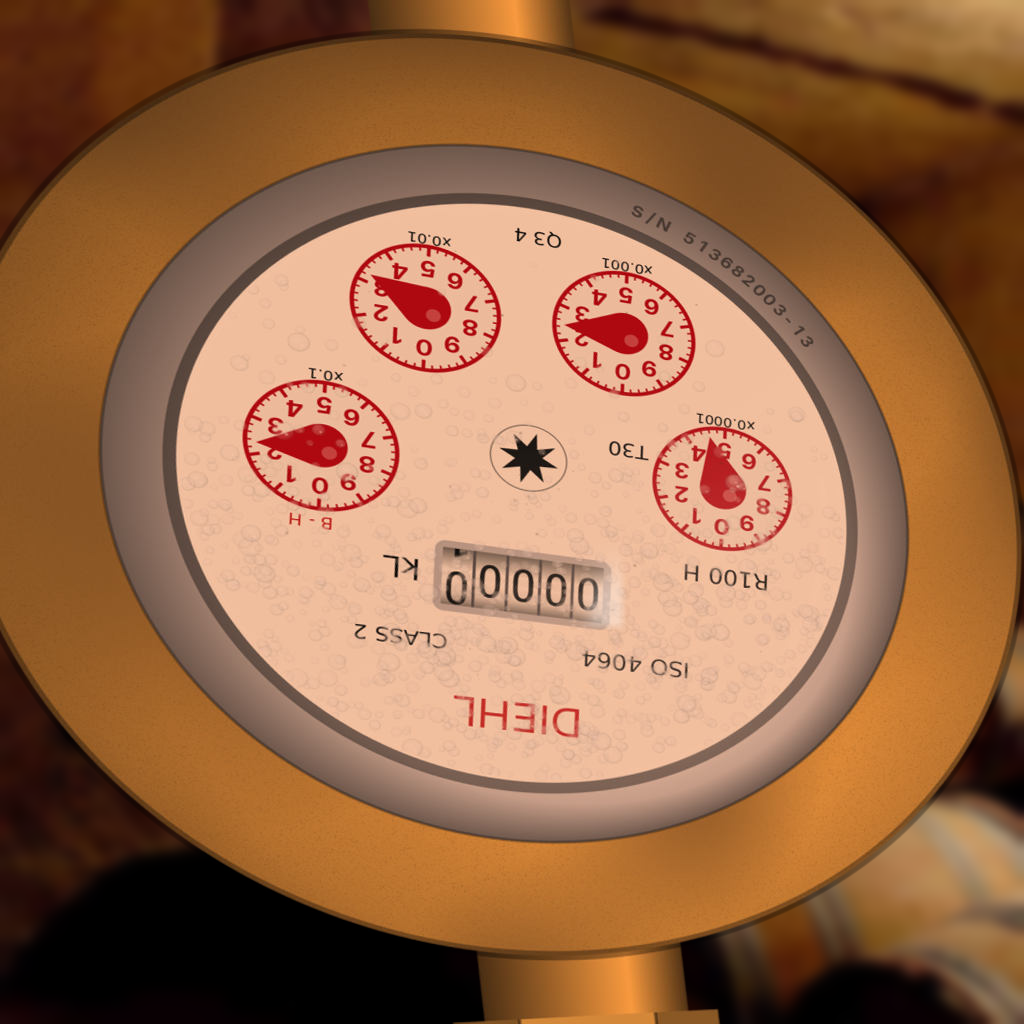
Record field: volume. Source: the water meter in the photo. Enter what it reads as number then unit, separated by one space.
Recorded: 0.2324 kL
